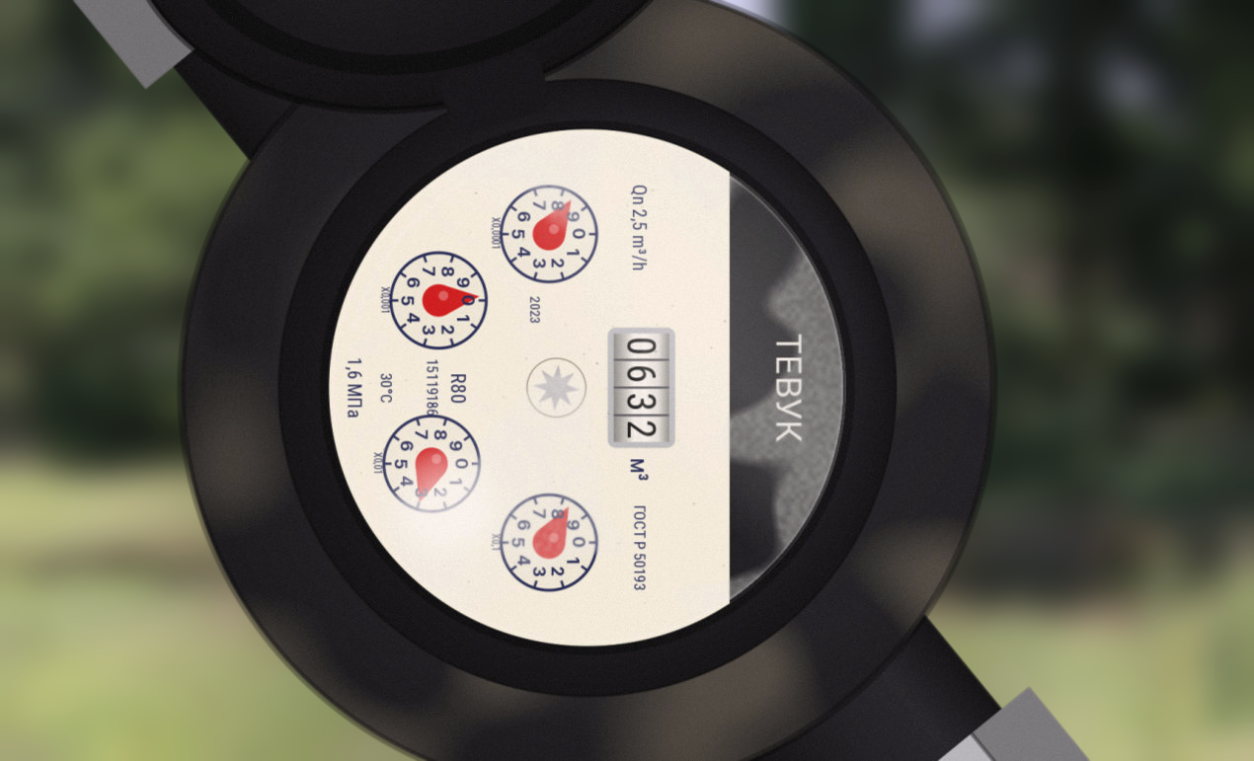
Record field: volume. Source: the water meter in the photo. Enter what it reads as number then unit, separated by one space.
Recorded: 632.8298 m³
